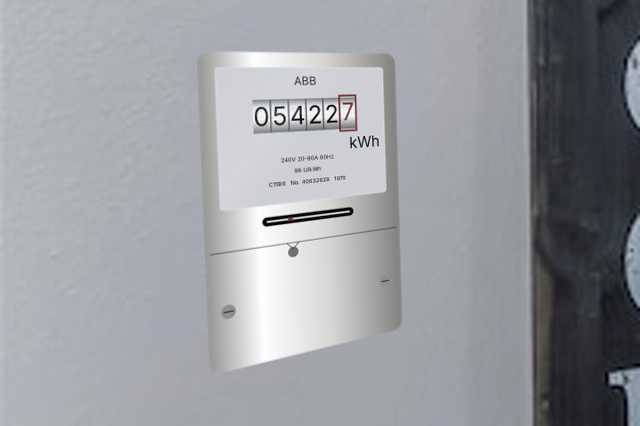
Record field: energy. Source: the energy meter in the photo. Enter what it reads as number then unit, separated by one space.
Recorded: 5422.7 kWh
